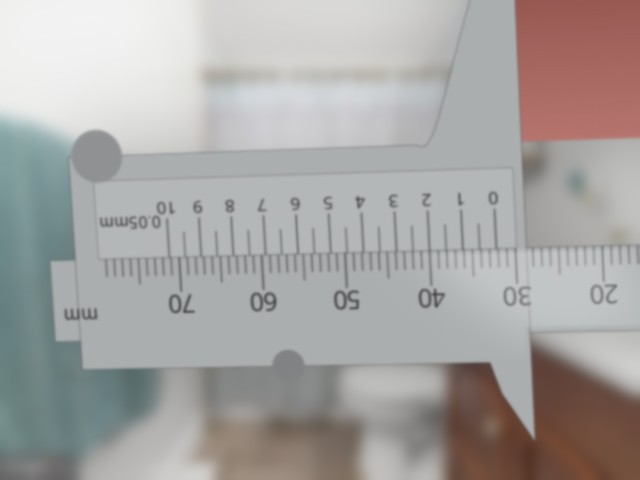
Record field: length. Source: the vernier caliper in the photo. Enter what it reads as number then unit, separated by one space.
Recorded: 32.2 mm
